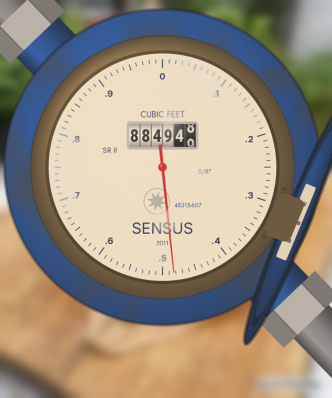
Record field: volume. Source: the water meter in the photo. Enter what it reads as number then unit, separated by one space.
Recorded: 884948.48 ft³
